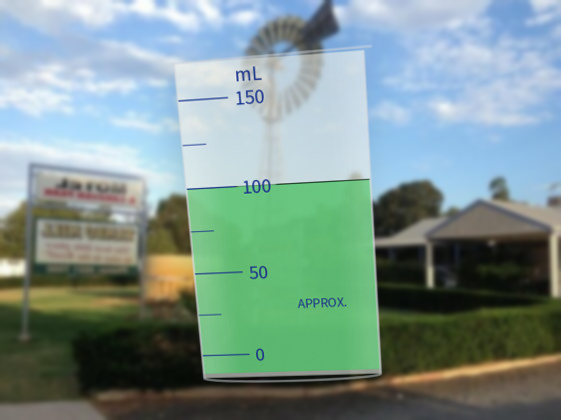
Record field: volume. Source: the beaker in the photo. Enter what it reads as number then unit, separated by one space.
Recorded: 100 mL
